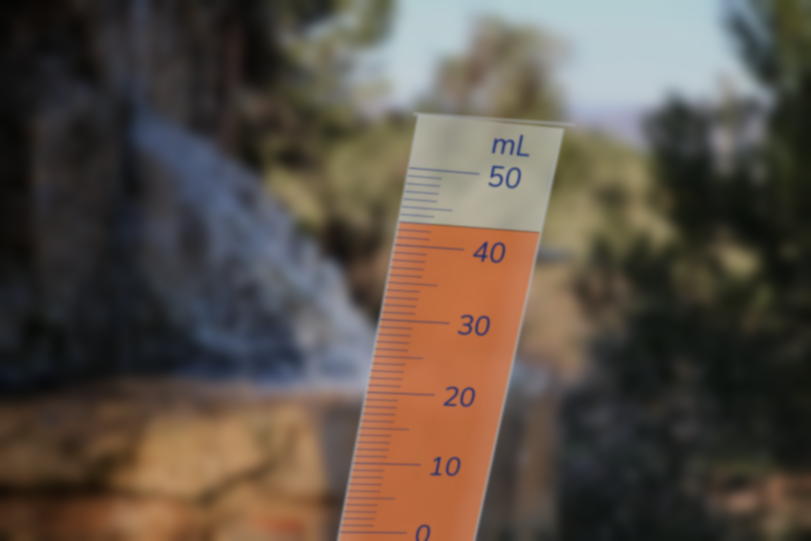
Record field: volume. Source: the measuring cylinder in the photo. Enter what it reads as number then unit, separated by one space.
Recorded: 43 mL
